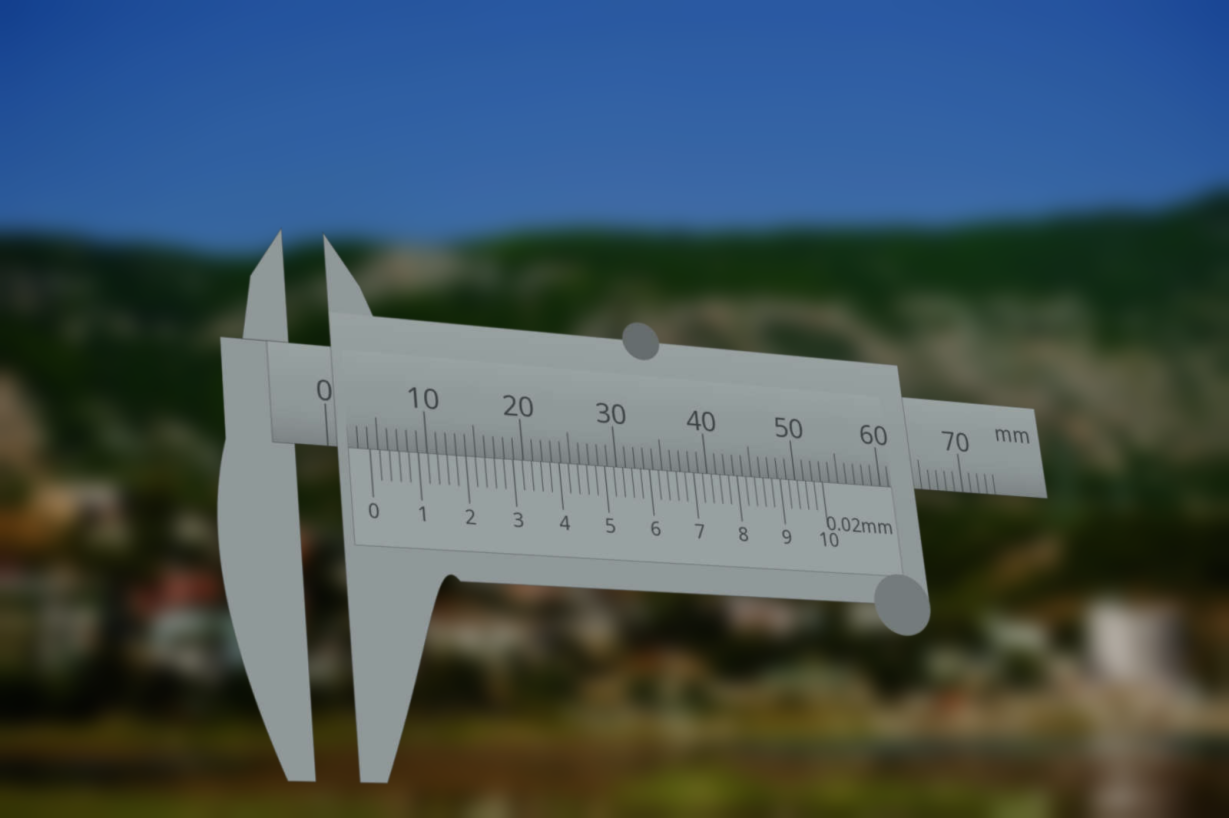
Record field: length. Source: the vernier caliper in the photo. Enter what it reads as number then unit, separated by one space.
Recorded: 4.2 mm
